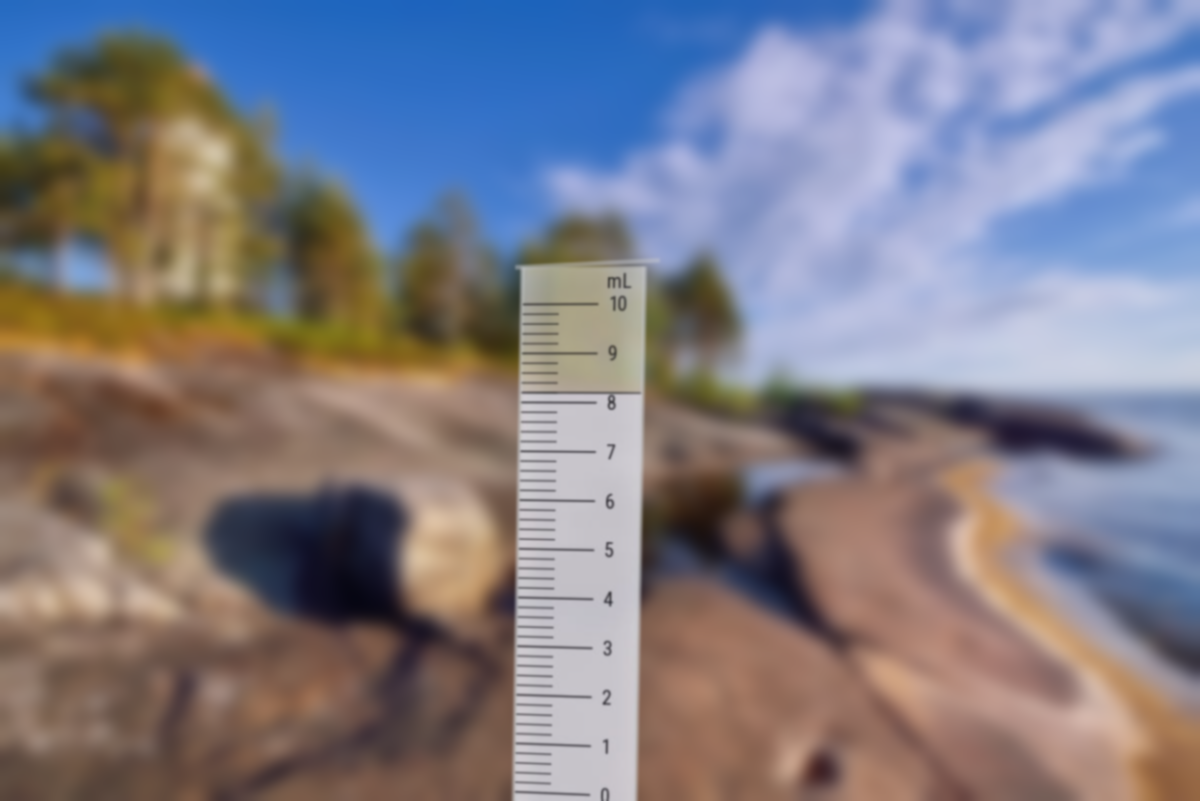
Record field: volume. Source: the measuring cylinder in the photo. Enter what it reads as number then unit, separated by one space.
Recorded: 8.2 mL
